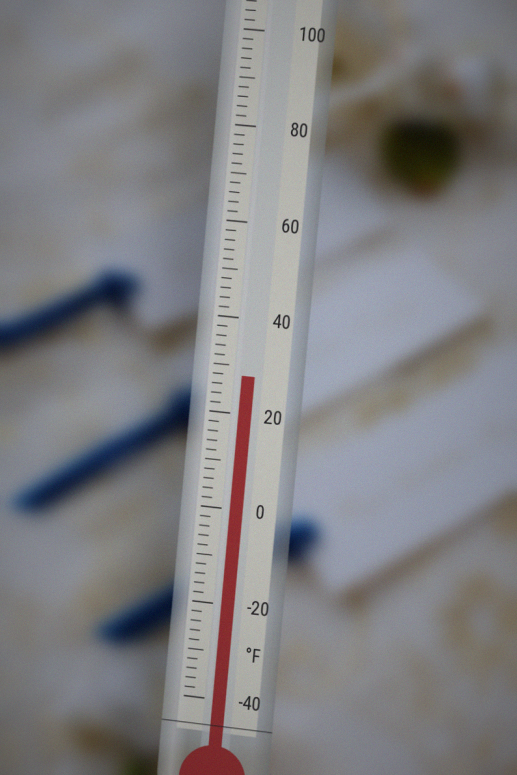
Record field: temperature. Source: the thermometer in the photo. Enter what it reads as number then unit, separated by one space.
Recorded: 28 °F
